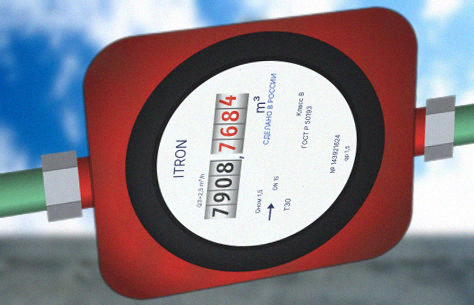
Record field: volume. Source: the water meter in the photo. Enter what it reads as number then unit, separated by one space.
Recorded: 7908.7684 m³
